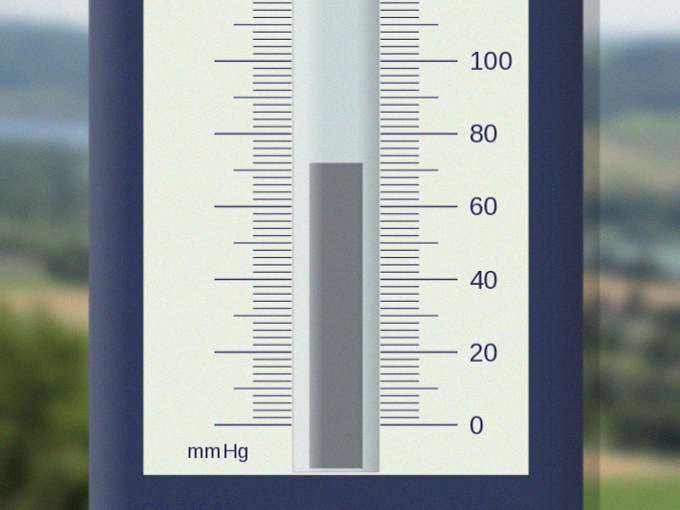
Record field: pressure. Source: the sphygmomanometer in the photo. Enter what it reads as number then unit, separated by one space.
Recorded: 72 mmHg
